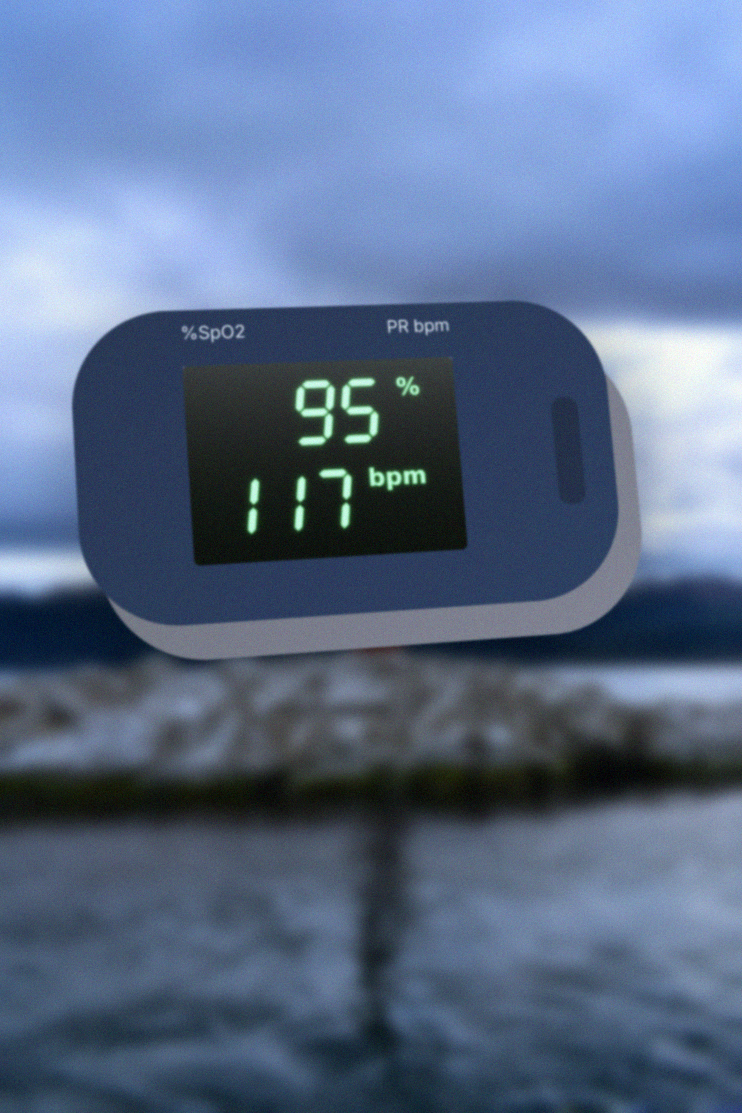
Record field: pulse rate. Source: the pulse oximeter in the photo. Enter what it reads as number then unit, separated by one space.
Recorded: 117 bpm
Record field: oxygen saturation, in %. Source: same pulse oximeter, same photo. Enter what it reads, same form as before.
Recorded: 95 %
